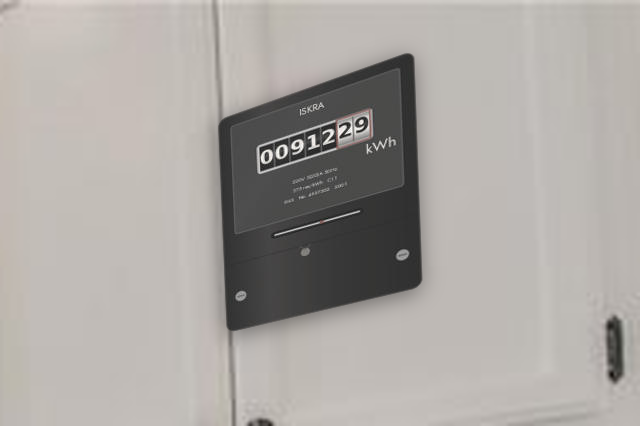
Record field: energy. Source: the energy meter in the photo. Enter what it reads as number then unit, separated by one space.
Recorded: 912.29 kWh
